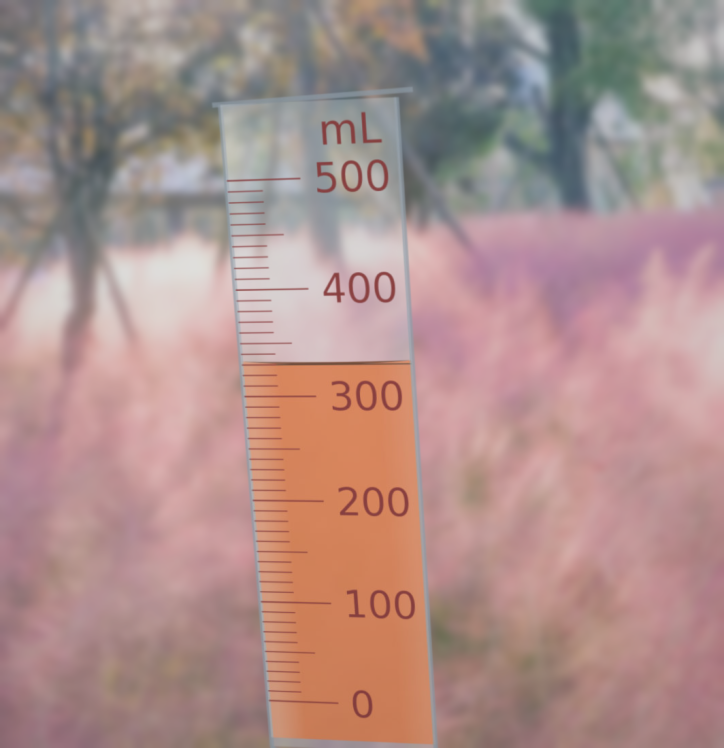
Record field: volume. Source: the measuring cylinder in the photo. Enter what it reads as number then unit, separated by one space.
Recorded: 330 mL
